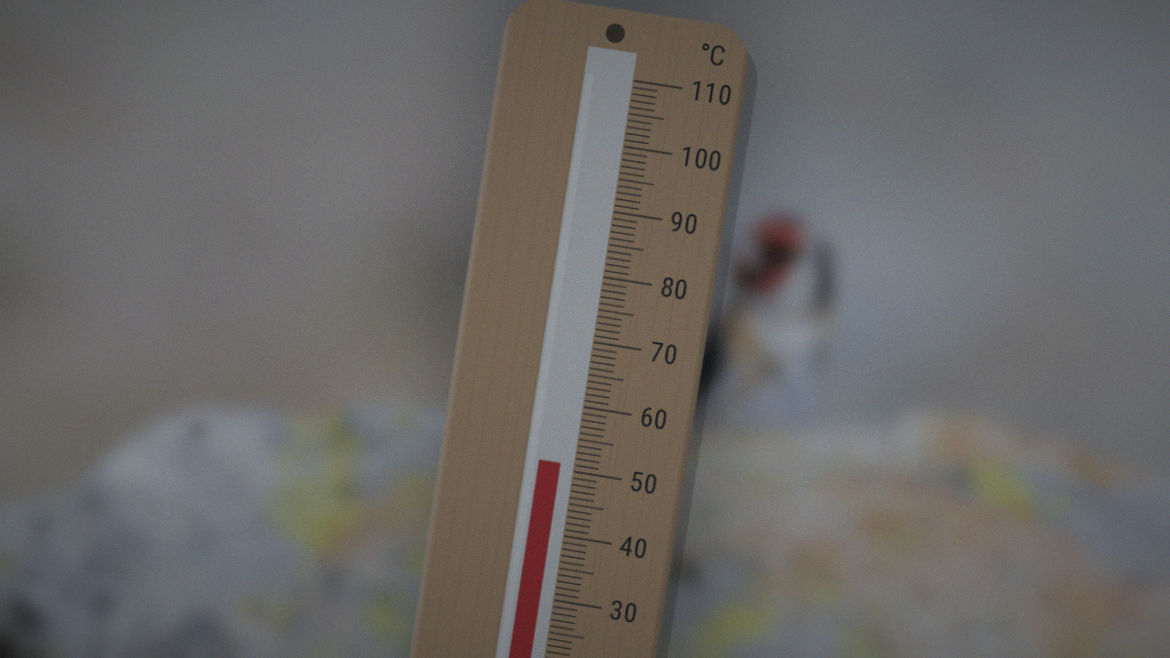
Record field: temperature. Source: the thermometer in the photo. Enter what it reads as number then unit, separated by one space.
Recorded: 51 °C
